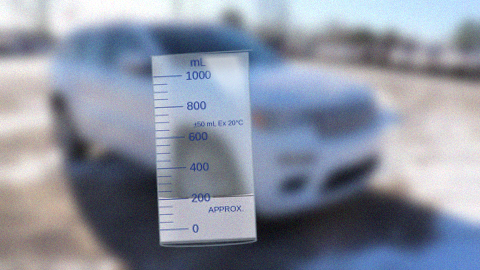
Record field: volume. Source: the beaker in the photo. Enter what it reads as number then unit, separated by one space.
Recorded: 200 mL
